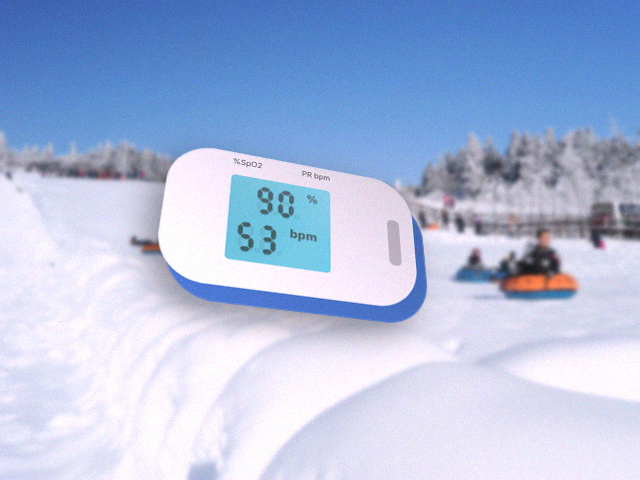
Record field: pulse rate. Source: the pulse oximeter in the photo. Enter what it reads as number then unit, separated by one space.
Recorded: 53 bpm
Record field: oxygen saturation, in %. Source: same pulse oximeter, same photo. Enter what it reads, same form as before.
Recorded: 90 %
